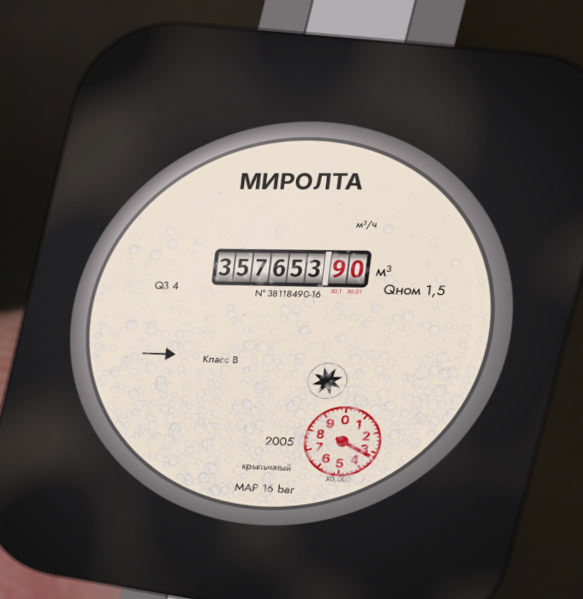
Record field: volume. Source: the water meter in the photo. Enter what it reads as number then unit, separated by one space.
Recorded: 357653.903 m³
